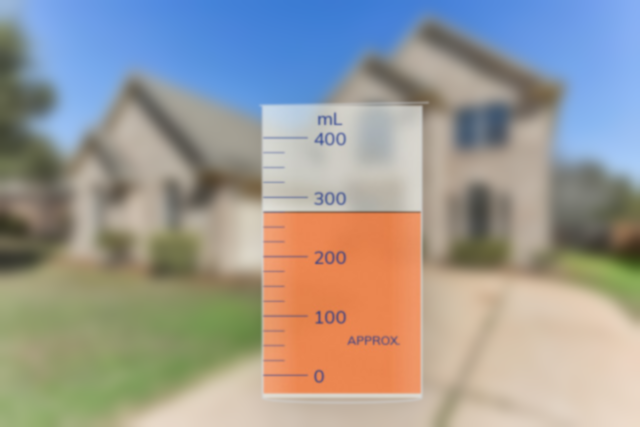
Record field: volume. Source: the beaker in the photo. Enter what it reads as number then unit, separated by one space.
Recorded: 275 mL
